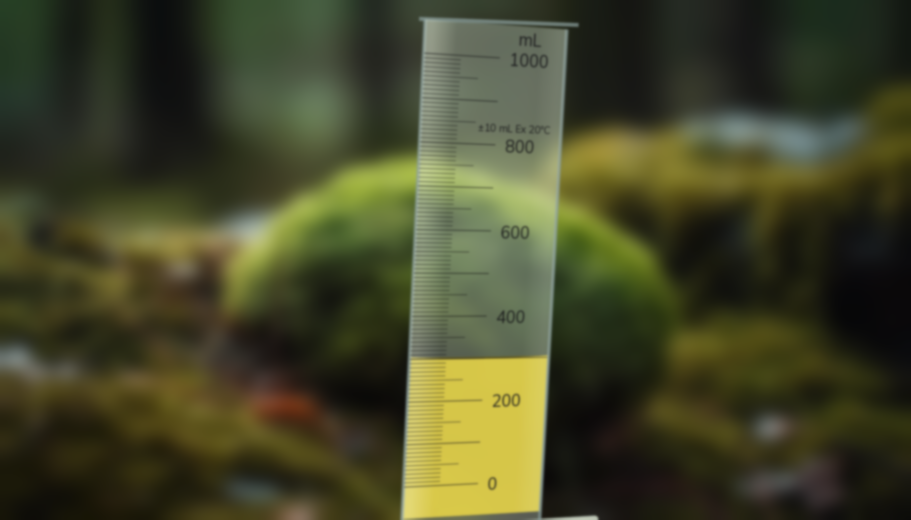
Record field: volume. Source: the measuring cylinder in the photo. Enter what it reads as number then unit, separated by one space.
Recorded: 300 mL
